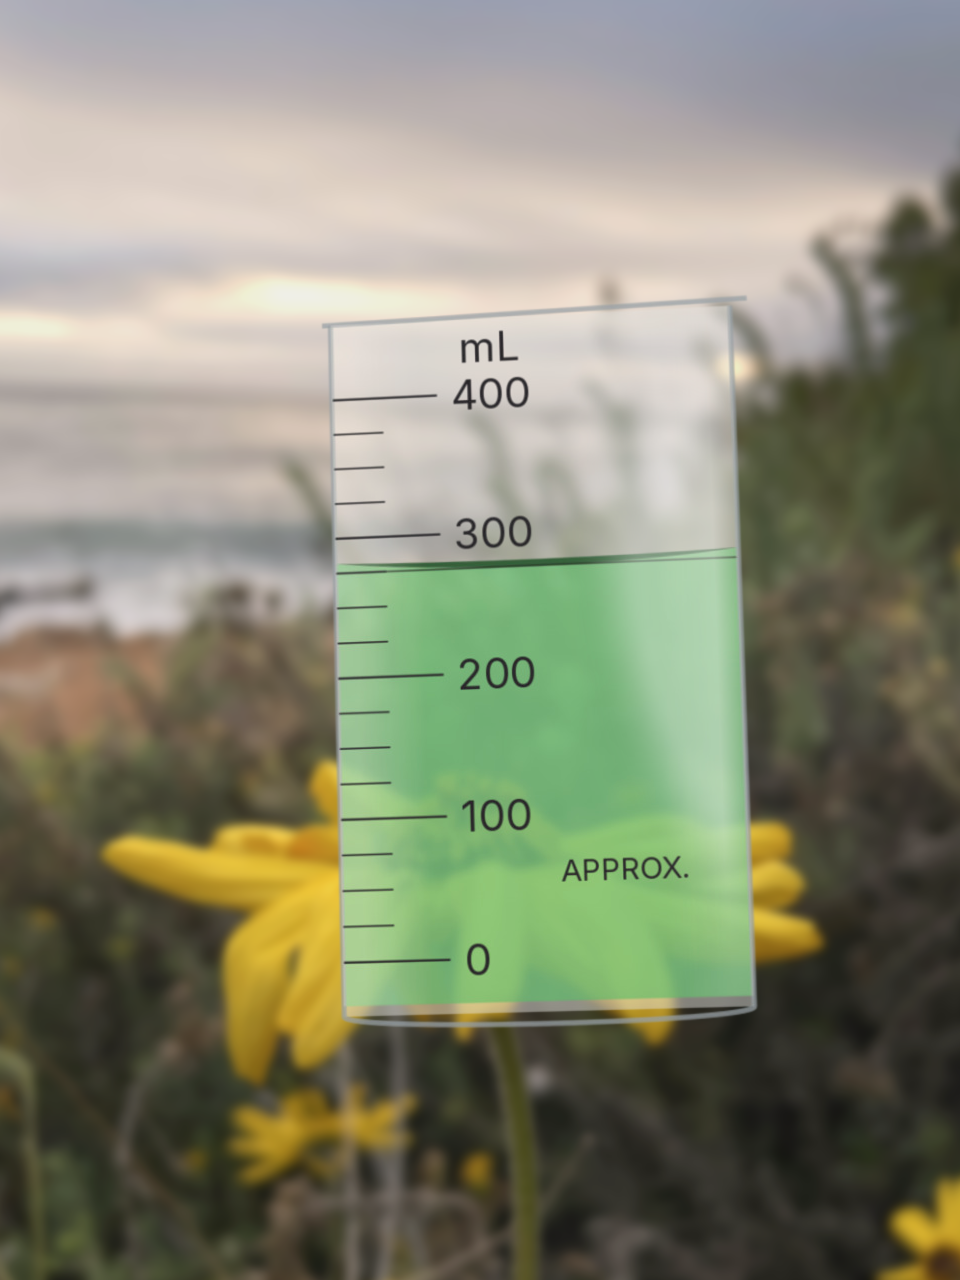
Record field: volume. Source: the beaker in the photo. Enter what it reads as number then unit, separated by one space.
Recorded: 275 mL
